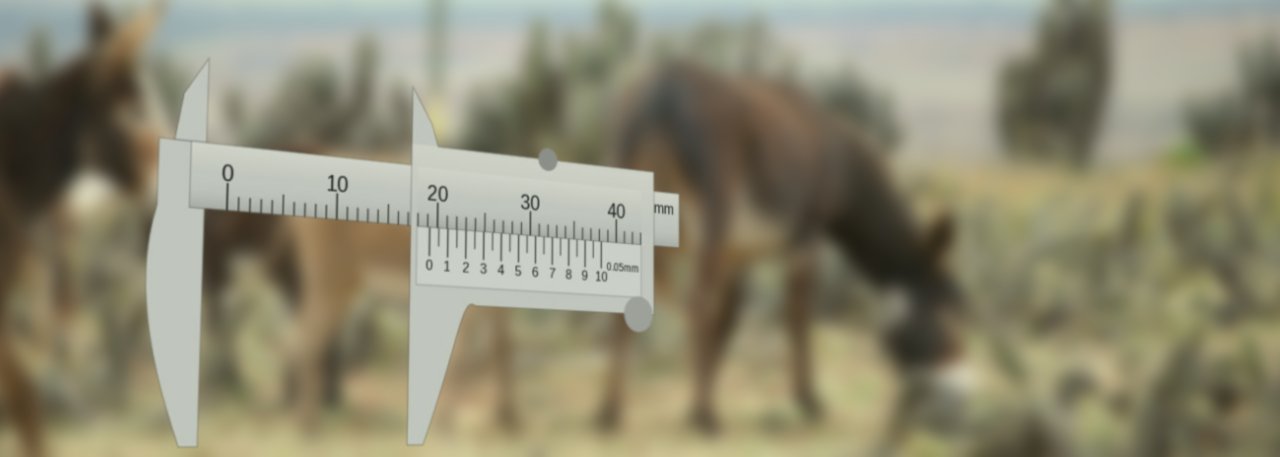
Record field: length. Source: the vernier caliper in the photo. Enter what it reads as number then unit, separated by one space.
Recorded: 19.2 mm
